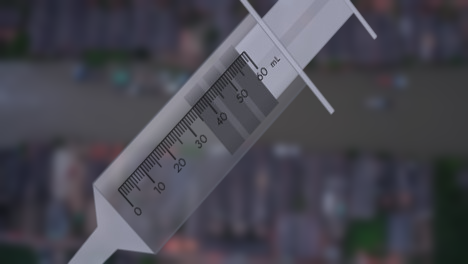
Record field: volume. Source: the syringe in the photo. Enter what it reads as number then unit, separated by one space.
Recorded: 35 mL
